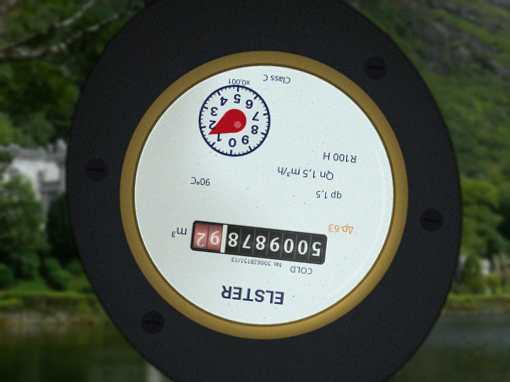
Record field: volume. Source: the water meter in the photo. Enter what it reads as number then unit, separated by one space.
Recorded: 5009878.921 m³
